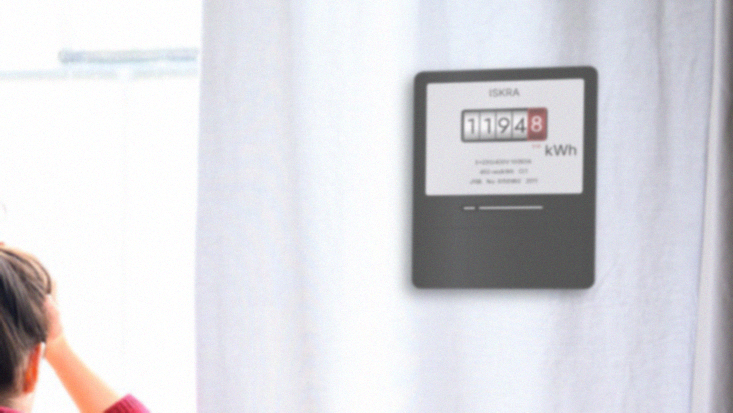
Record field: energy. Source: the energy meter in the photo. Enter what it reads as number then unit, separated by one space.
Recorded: 1194.8 kWh
